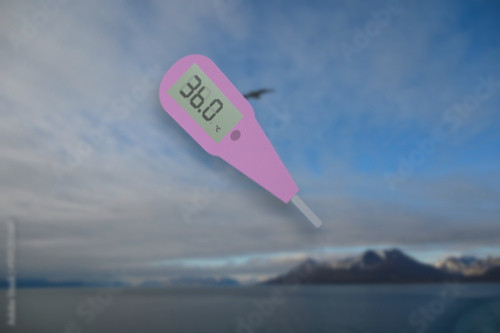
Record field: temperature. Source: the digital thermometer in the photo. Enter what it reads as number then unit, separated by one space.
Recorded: 36.0 °C
